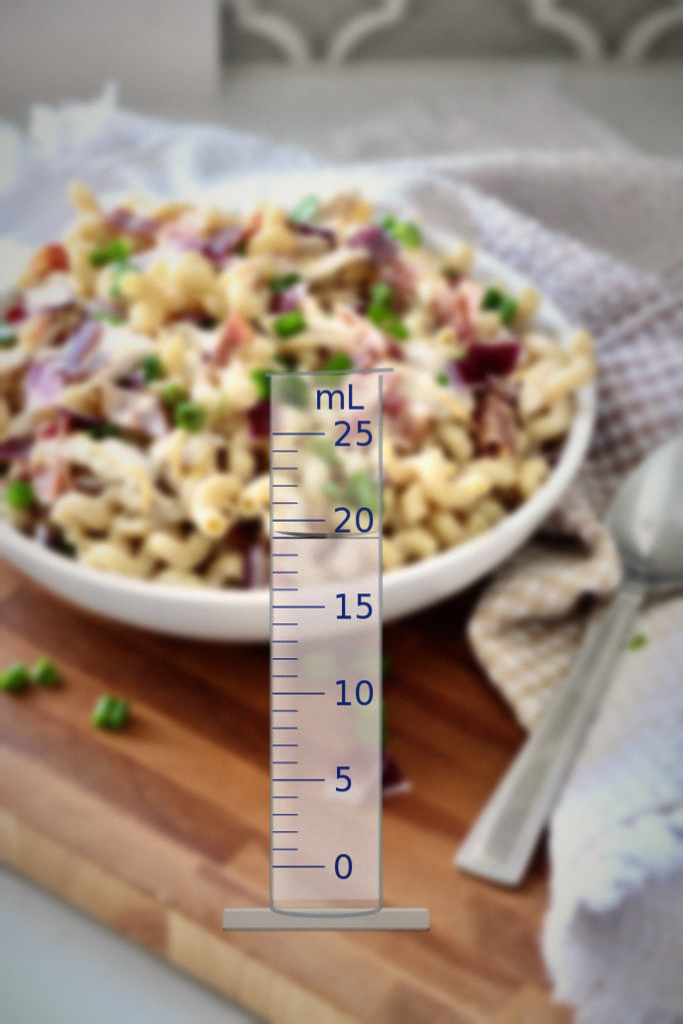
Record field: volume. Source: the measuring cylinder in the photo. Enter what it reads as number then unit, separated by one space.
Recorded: 19 mL
